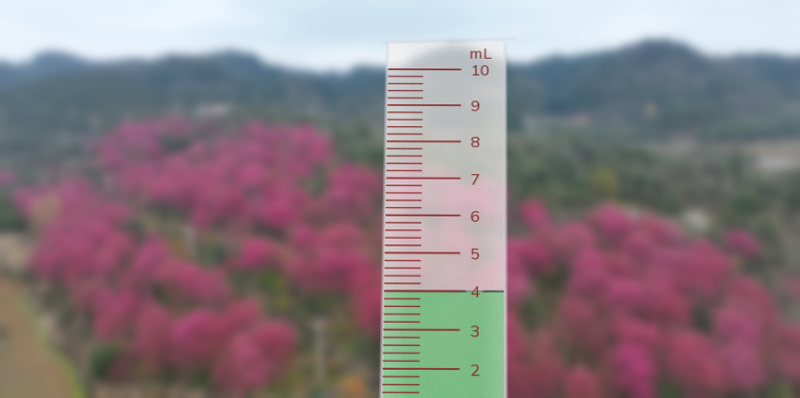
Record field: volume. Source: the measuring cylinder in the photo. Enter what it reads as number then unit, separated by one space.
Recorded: 4 mL
